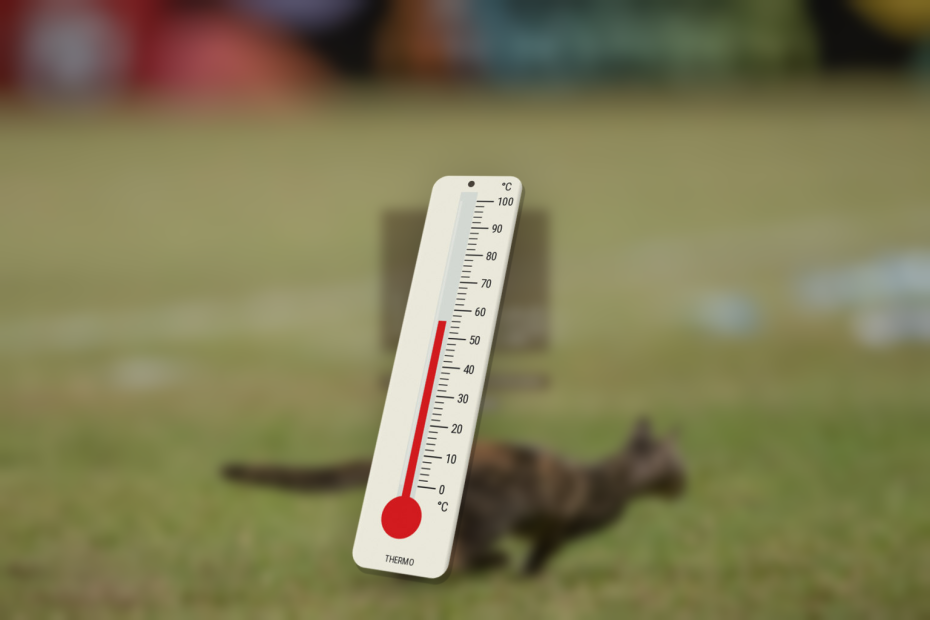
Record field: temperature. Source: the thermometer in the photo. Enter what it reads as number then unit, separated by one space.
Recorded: 56 °C
